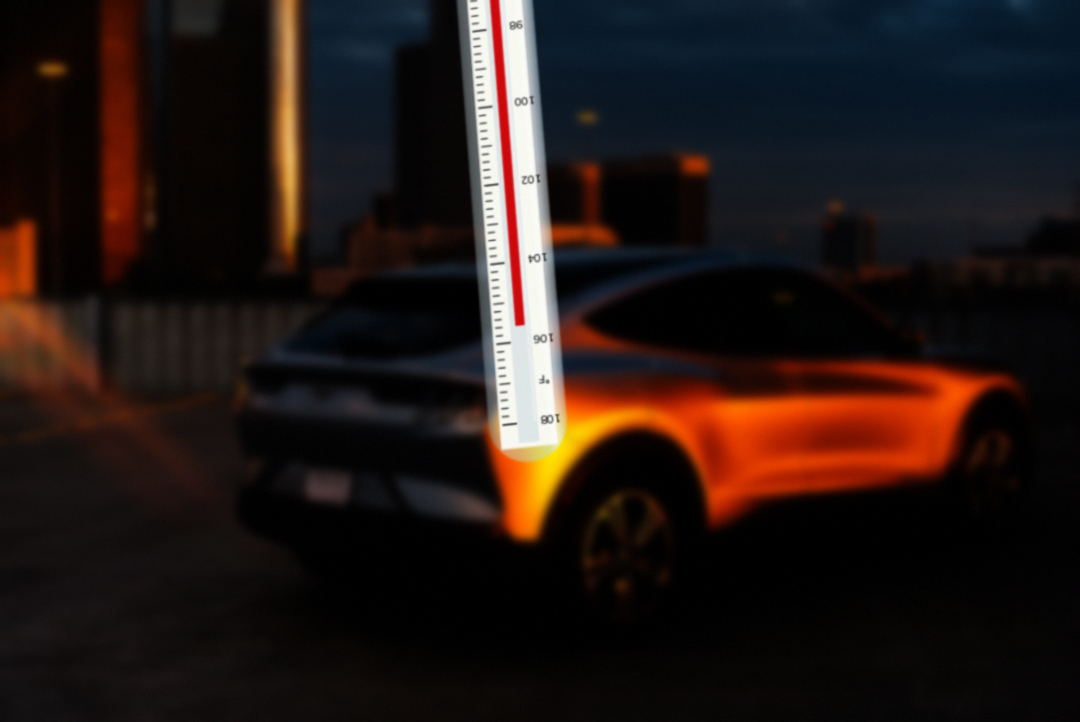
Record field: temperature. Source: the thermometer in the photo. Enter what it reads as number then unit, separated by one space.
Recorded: 105.6 °F
